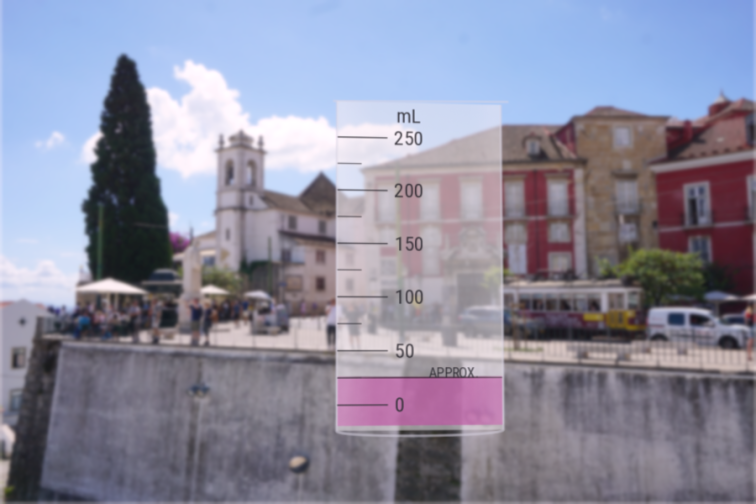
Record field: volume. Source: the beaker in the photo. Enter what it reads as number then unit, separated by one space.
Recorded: 25 mL
